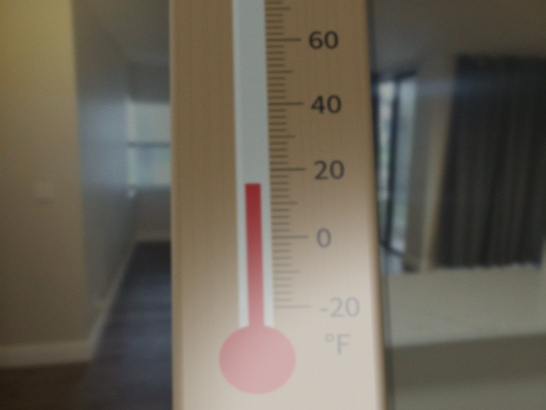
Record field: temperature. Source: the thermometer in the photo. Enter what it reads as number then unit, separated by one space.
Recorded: 16 °F
